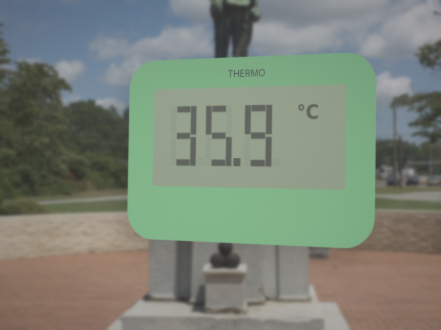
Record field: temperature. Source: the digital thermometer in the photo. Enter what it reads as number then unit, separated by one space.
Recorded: 35.9 °C
